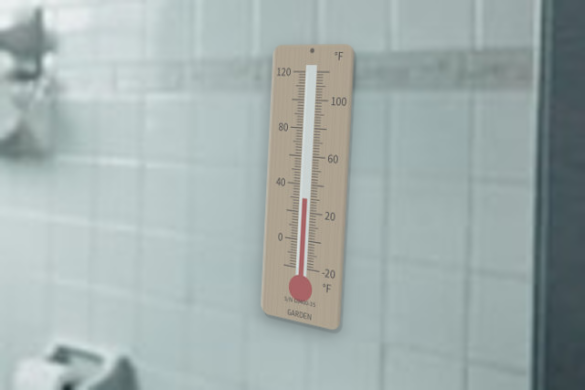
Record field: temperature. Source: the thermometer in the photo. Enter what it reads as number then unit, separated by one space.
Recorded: 30 °F
